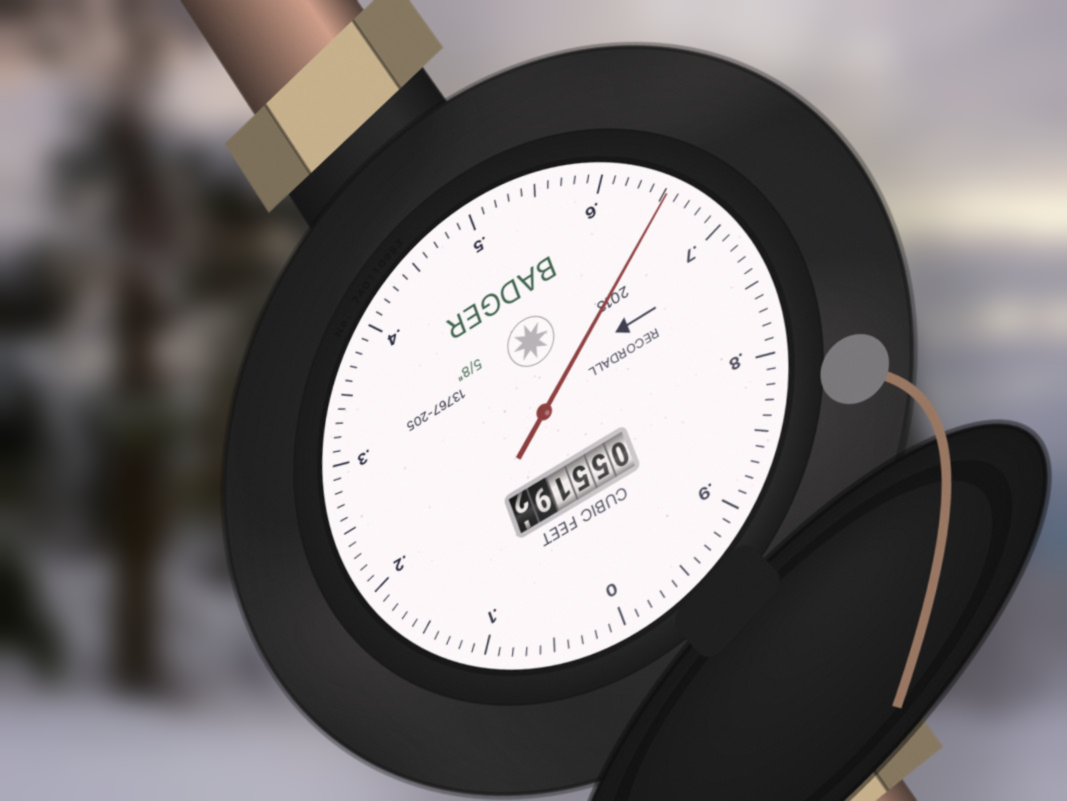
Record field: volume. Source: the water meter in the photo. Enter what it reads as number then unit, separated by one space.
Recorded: 55191.65 ft³
